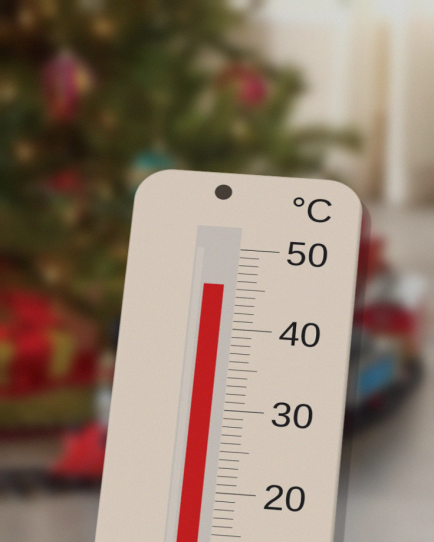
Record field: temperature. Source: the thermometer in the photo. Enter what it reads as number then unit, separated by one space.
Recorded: 45.5 °C
